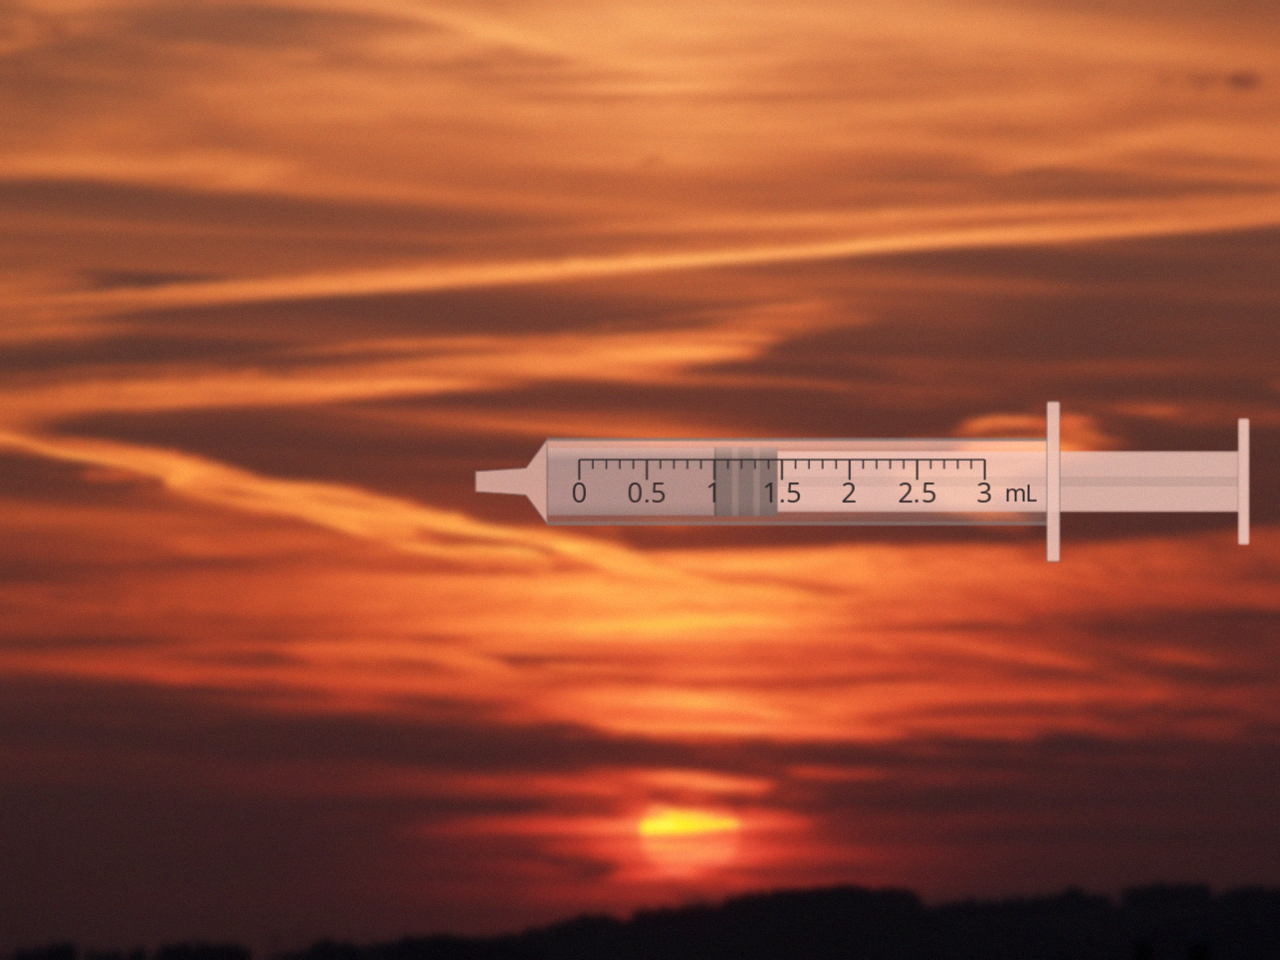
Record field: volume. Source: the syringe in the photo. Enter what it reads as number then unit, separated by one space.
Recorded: 1 mL
